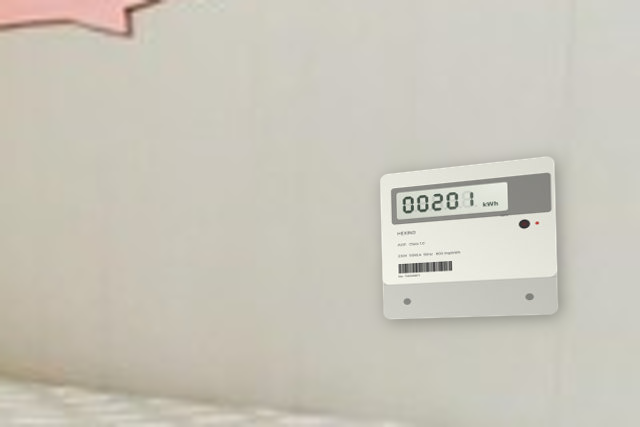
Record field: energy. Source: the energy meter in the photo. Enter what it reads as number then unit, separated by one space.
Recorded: 201 kWh
